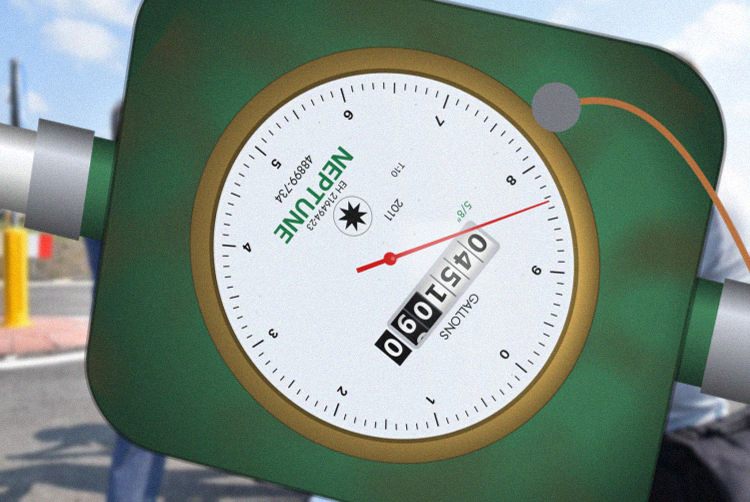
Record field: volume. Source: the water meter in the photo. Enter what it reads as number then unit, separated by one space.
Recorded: 451088.3 gal
